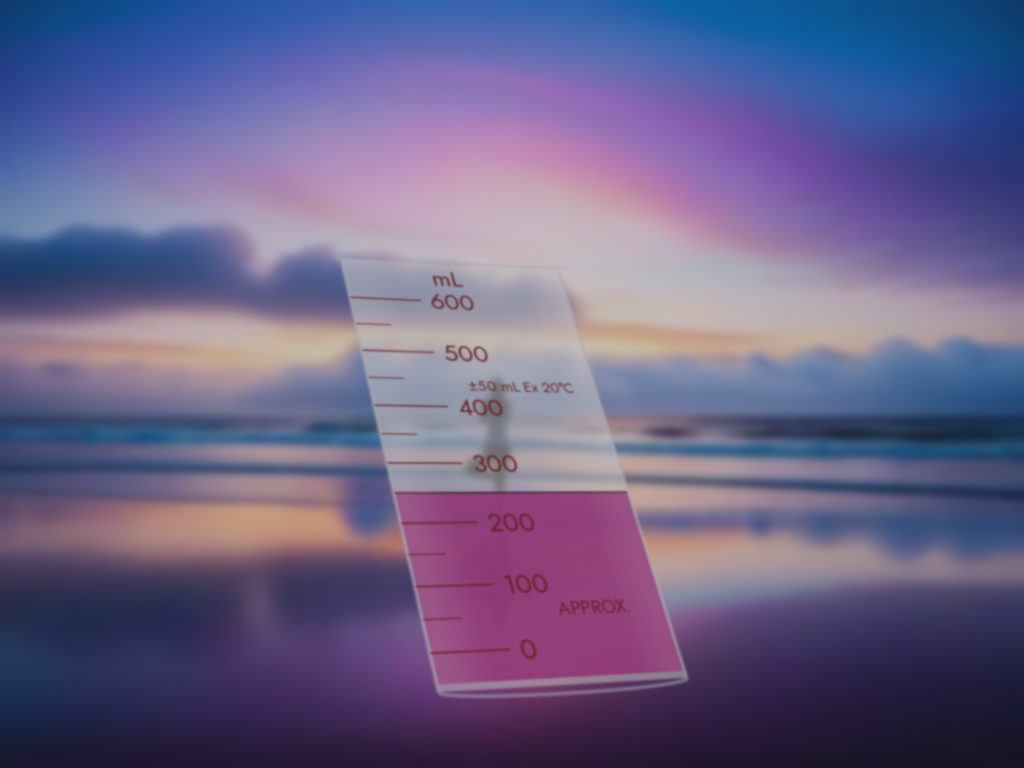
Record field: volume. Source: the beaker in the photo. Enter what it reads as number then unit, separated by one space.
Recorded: 250 mL
